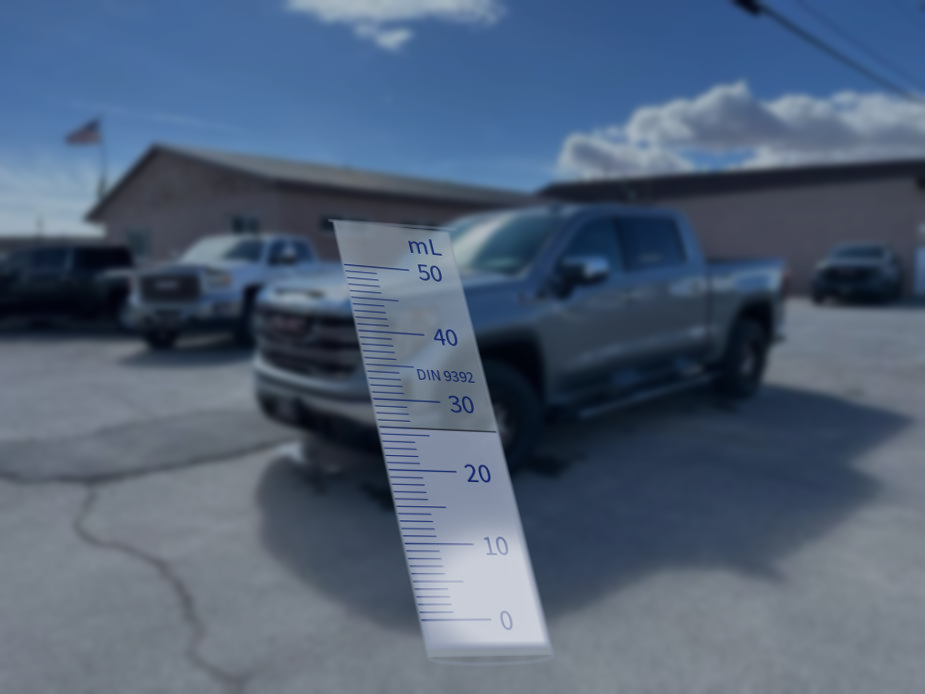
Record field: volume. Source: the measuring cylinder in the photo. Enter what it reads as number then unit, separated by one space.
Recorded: 26 mL
